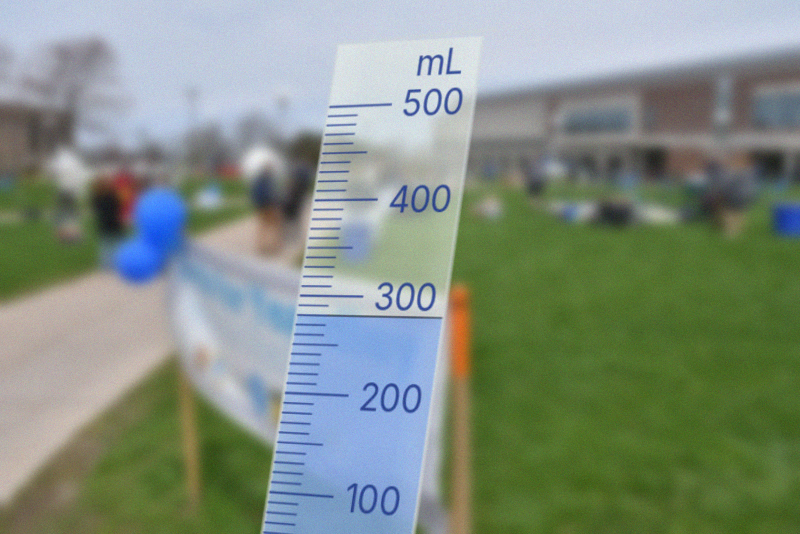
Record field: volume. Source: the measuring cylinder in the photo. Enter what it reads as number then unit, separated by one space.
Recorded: 280 mL
